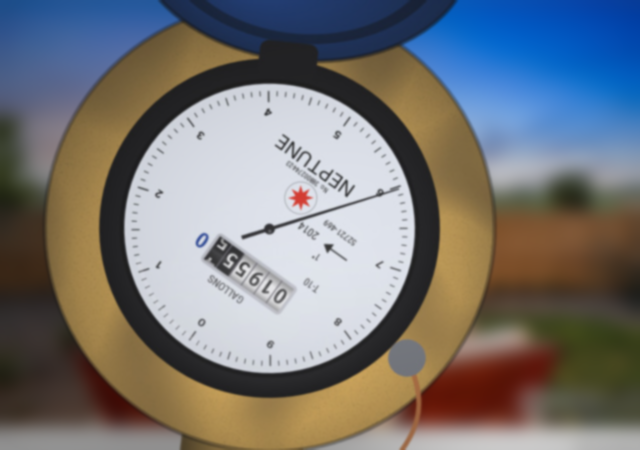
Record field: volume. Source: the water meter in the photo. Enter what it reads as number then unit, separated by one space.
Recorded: 195546.0 gal
